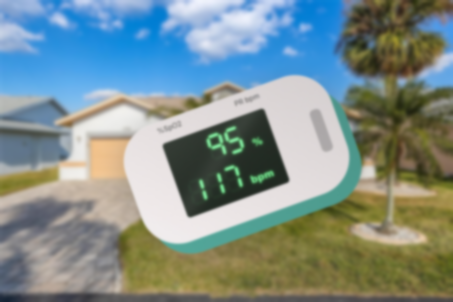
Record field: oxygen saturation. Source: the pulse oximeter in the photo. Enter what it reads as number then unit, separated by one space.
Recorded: 95 %
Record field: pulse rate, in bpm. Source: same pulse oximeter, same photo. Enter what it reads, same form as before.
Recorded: 117 bpm
